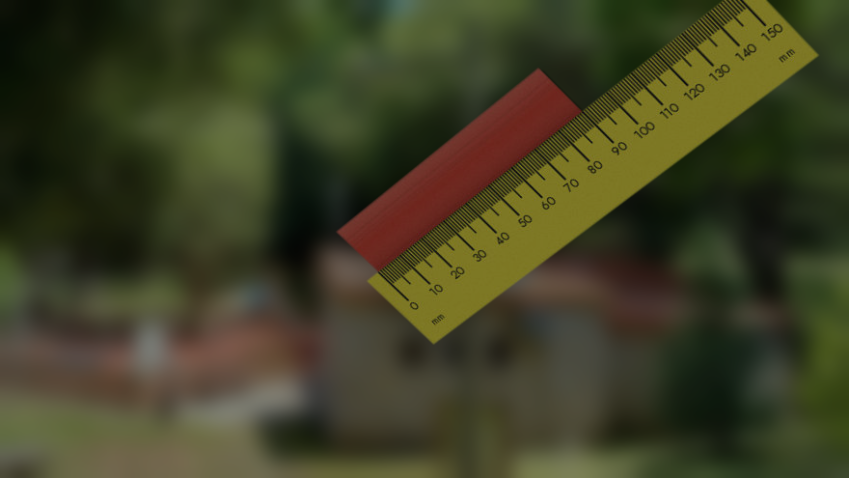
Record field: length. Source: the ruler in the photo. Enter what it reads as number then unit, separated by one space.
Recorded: 90 mm
